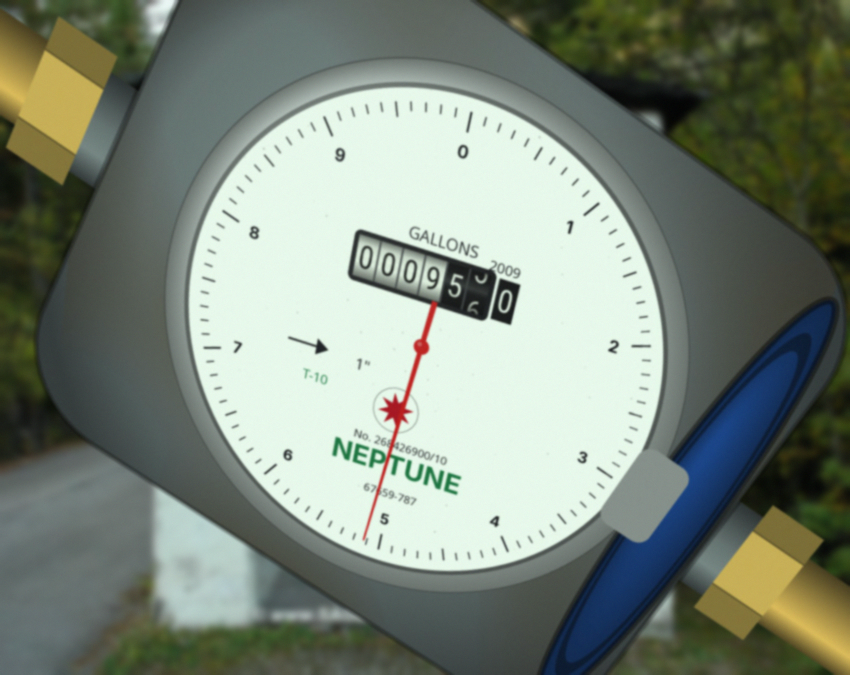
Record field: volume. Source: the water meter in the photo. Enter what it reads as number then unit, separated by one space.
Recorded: 9555.1 gal
